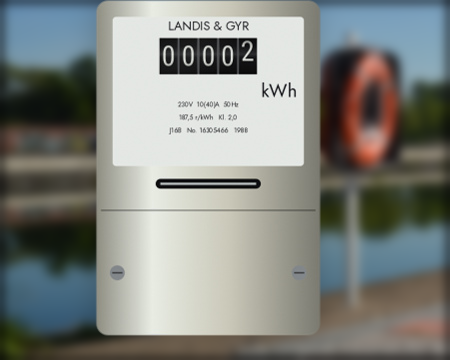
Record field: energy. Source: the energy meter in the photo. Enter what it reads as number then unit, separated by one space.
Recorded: 2 kWh
